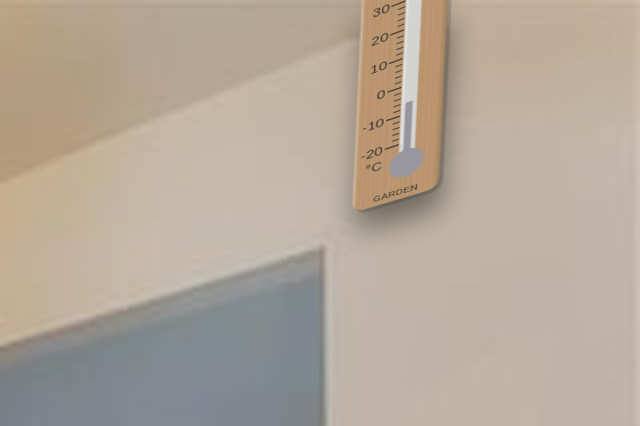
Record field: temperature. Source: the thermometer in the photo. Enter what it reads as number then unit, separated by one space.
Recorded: -6 °C
